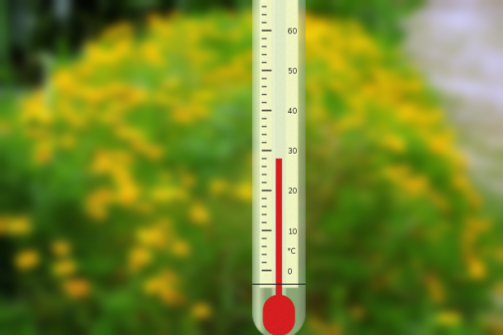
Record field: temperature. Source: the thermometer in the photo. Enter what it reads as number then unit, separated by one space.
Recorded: 28 °C
